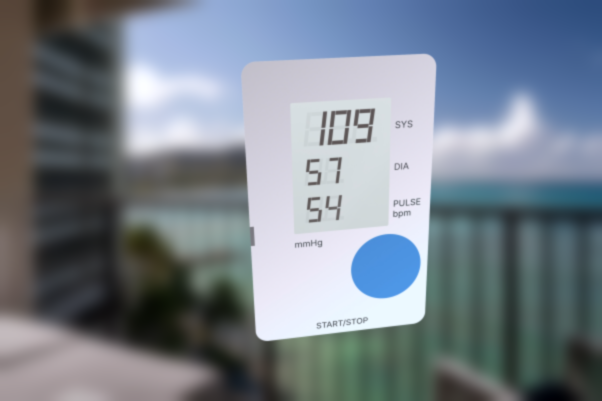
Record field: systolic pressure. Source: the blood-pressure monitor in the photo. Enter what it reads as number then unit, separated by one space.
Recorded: 109 mmHg
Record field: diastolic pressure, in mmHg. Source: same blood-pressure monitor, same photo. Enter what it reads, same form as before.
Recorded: 57 mmHg
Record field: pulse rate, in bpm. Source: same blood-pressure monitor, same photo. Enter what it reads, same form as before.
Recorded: 54 bpm
